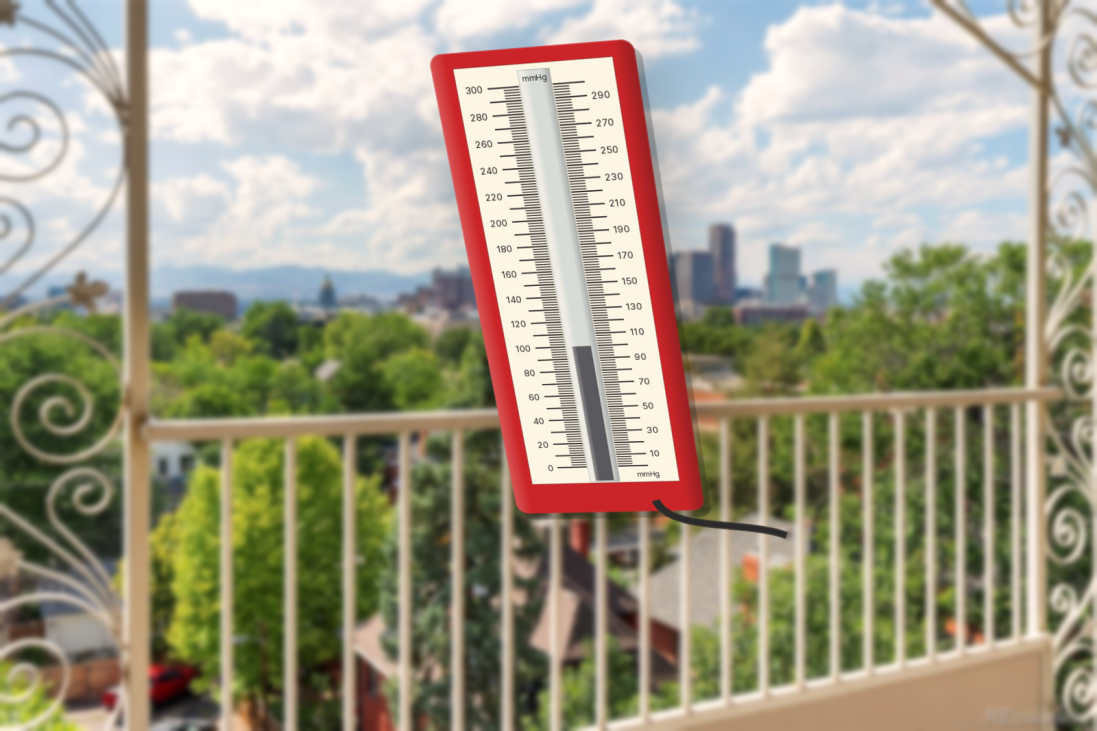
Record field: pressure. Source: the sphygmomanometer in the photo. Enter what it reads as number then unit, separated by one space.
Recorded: 100 mmHg
